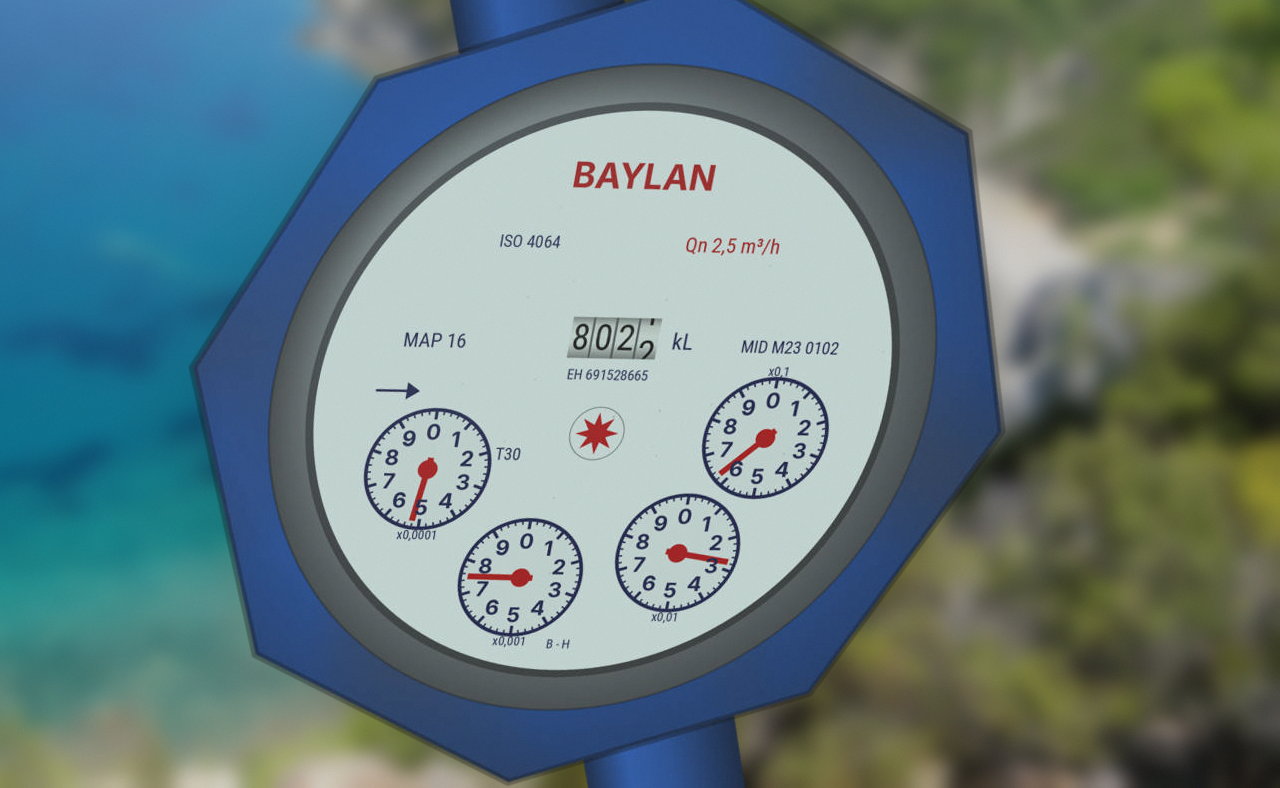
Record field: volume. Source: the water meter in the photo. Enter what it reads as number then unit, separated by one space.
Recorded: 8021.6275 kL
